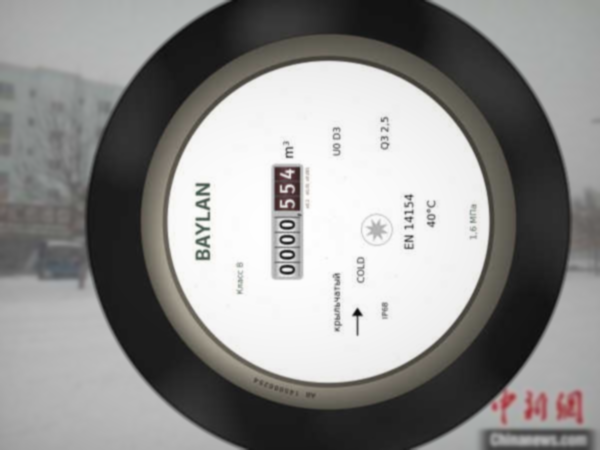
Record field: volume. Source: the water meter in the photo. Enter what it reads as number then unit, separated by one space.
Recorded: 0.554 m³
